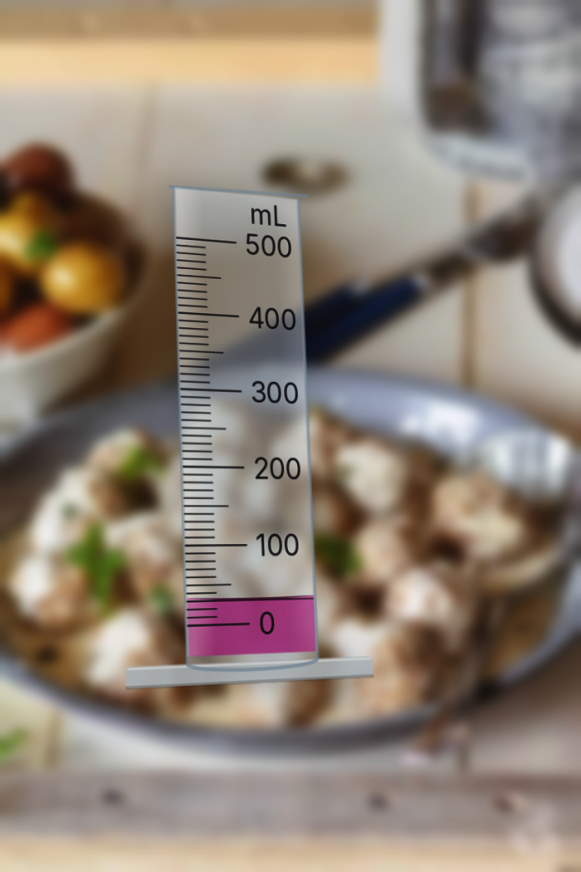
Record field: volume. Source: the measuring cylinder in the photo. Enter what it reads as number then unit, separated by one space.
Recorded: 30 mL
